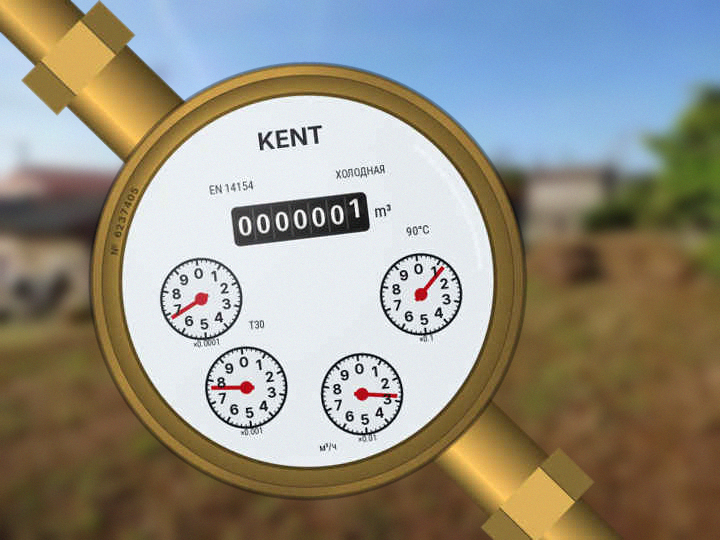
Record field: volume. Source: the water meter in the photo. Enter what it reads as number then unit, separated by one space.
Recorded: 1.1276 m³
